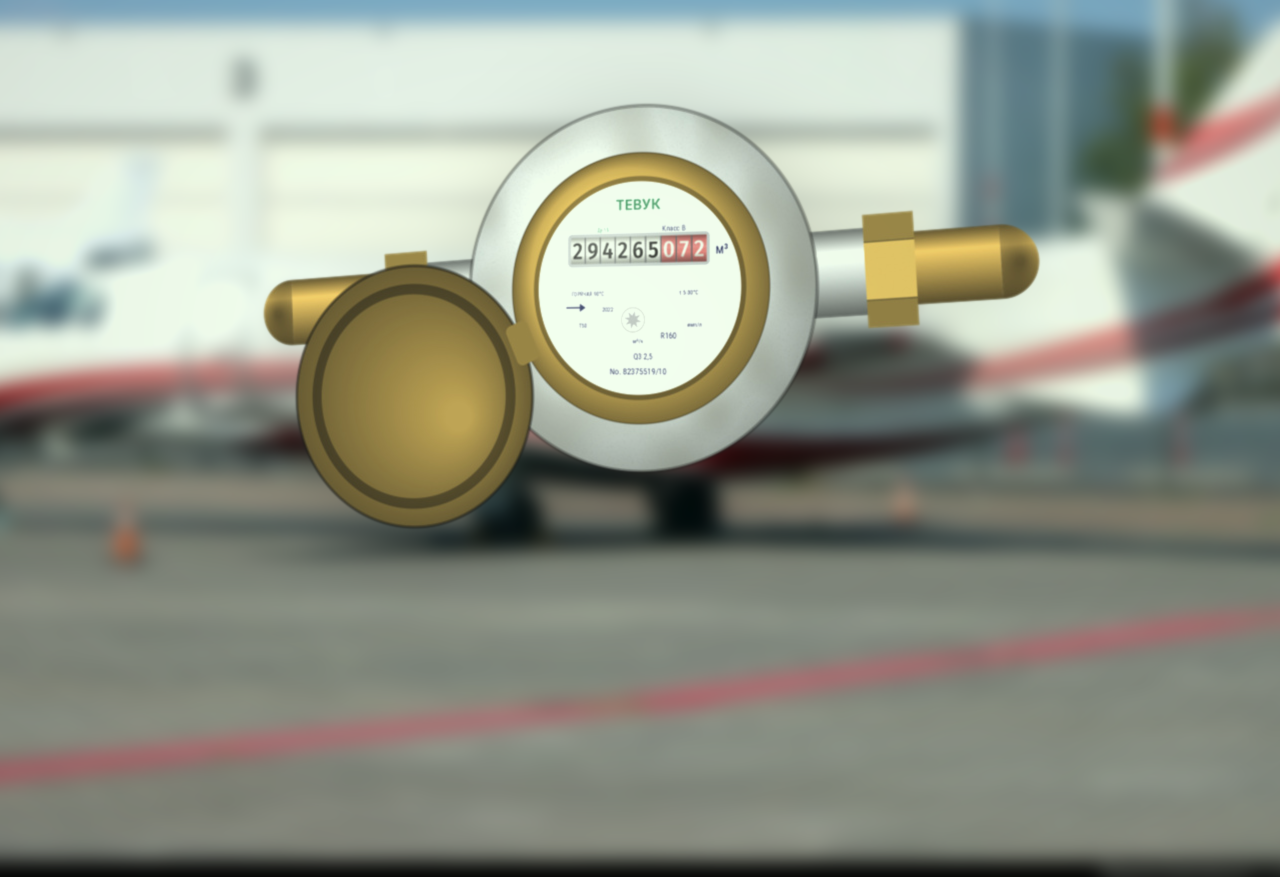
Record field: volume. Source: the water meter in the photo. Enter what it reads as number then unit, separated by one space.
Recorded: 294265.072 m³
